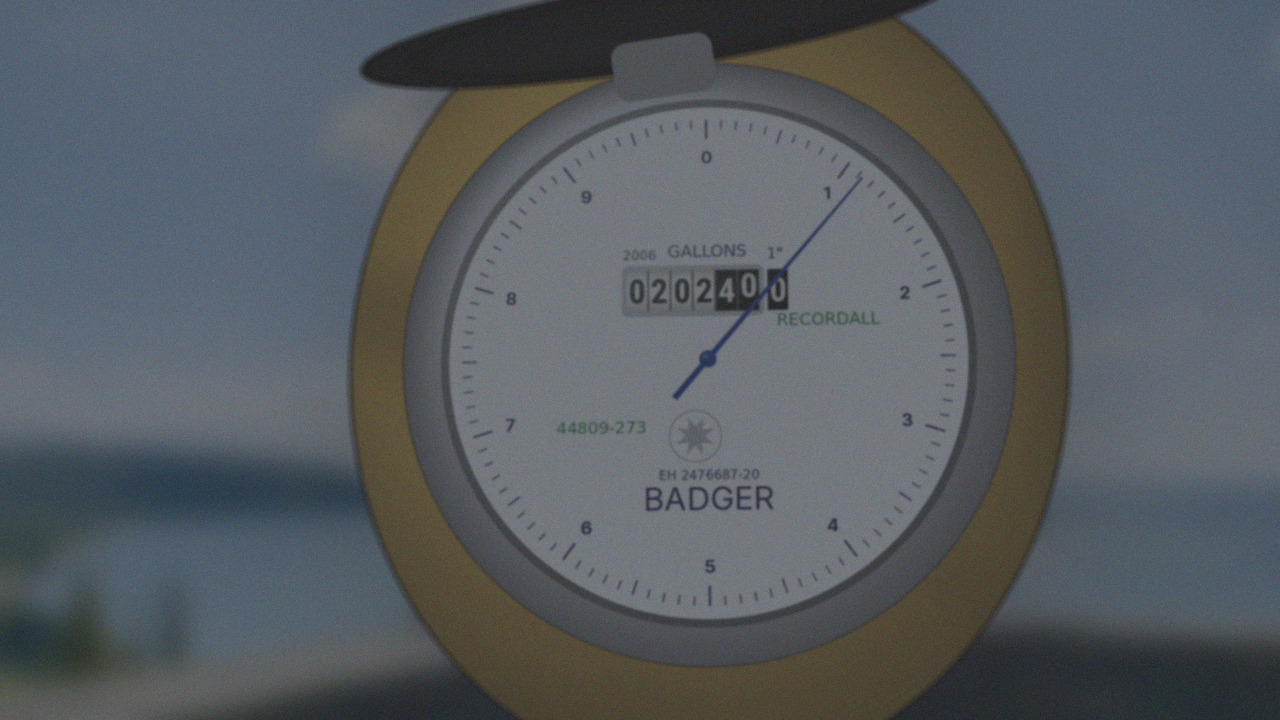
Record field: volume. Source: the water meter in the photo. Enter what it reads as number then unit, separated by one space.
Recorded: 202401.1 gal
